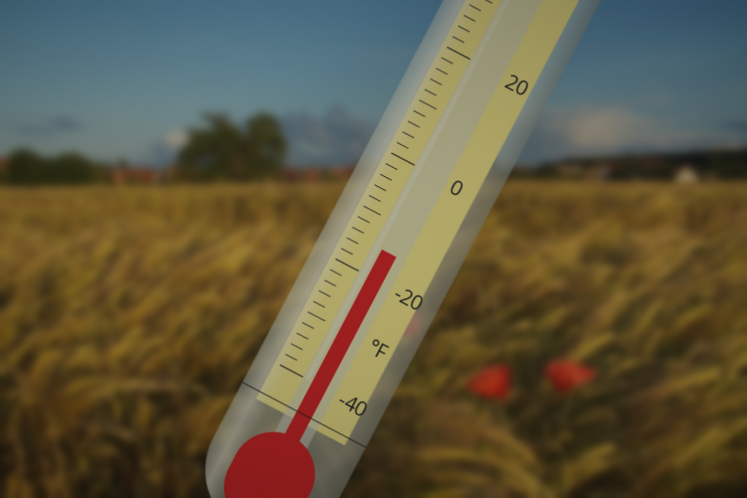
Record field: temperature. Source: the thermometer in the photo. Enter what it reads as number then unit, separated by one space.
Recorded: -15 °F
